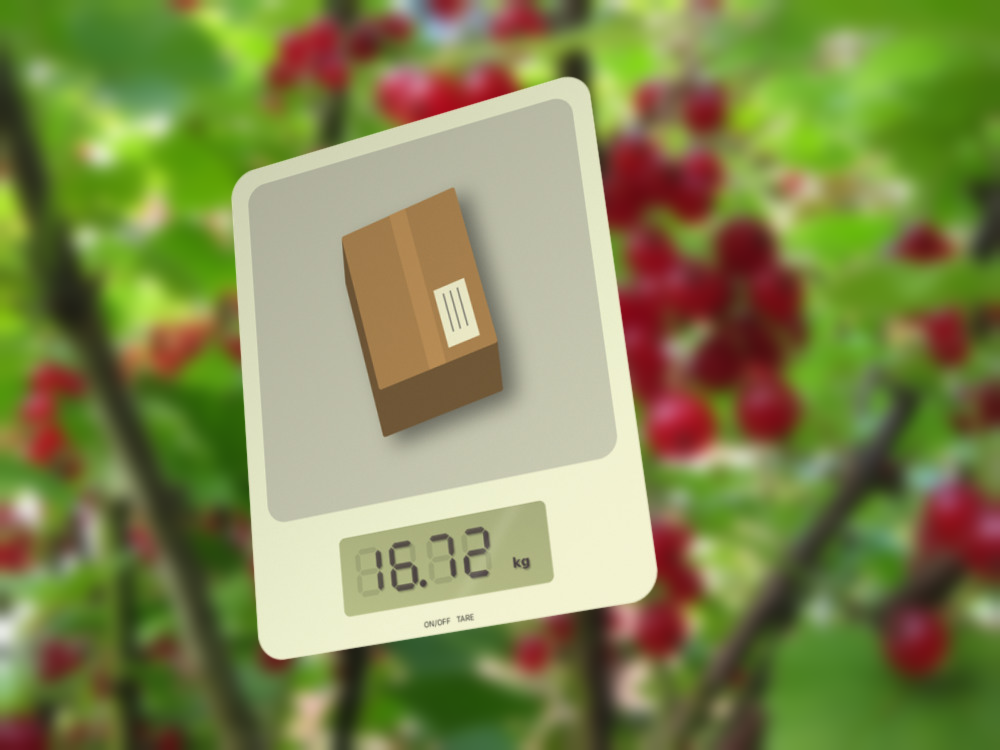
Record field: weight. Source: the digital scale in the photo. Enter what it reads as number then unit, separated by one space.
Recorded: 16.72 kg
